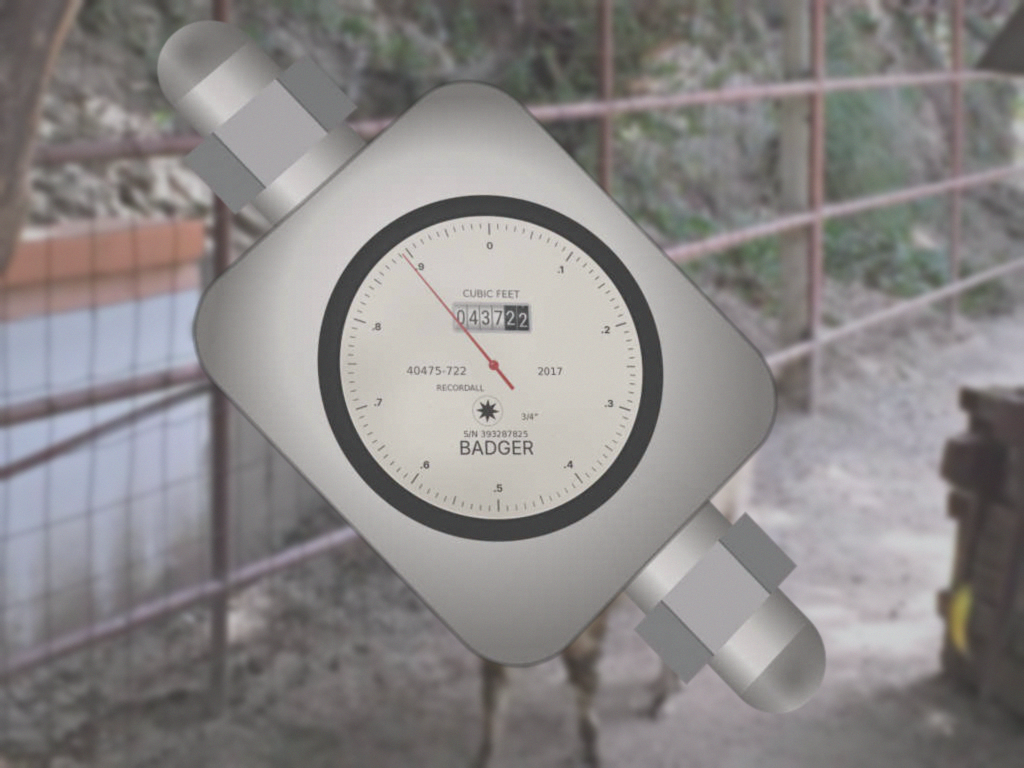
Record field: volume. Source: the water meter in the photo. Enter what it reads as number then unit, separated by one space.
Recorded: 43721.89 ft³
